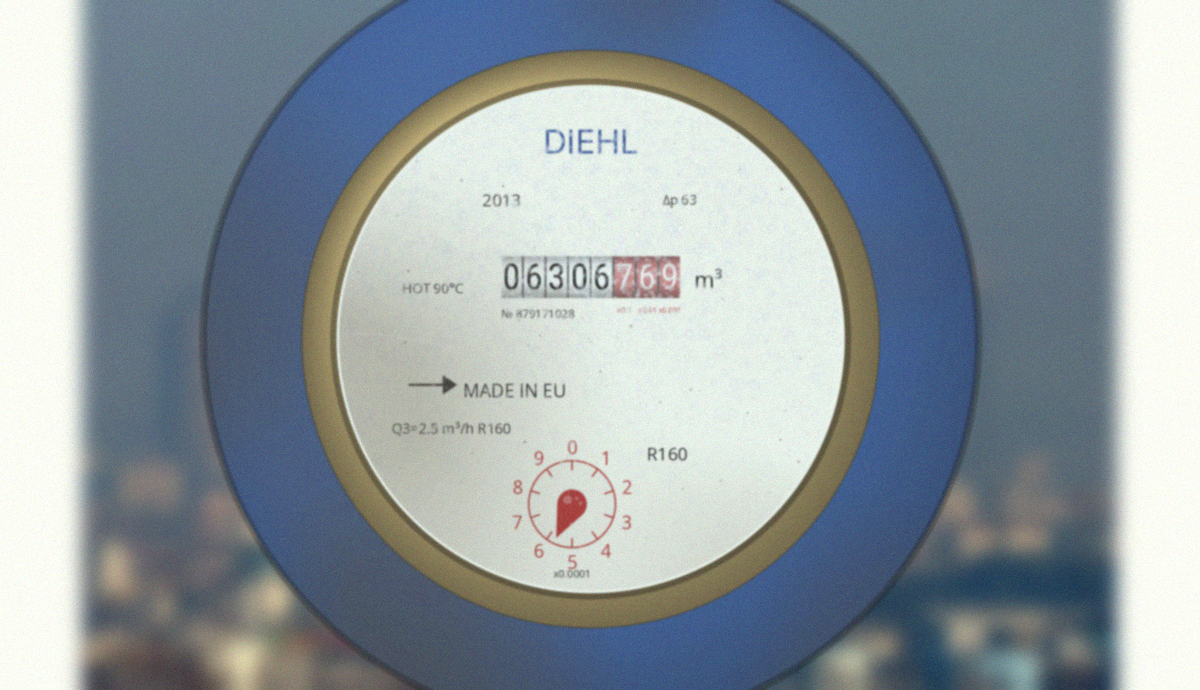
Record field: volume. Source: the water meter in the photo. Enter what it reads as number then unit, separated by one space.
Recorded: 6306.7695 m³
